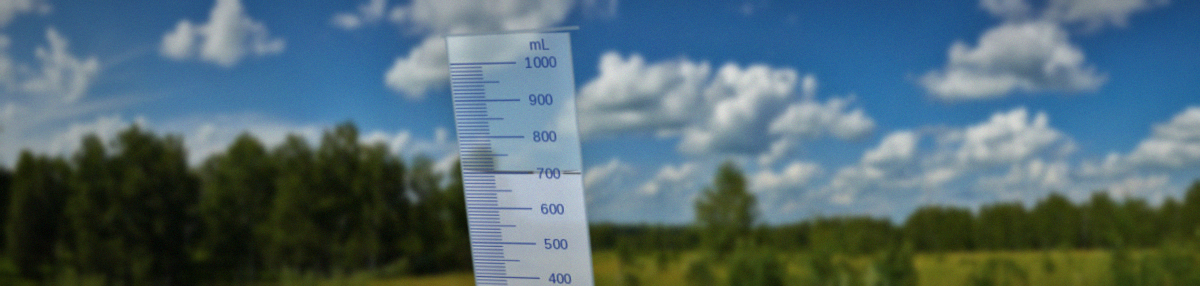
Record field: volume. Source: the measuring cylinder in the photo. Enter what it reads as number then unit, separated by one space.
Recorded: 700 mL
